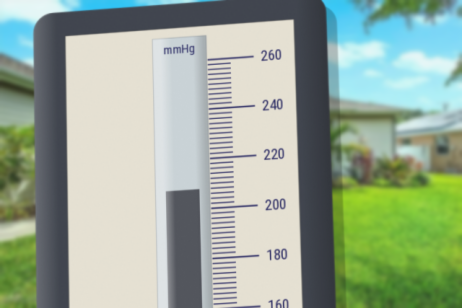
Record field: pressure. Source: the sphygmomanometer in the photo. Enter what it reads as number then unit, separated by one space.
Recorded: 208 mmHg
